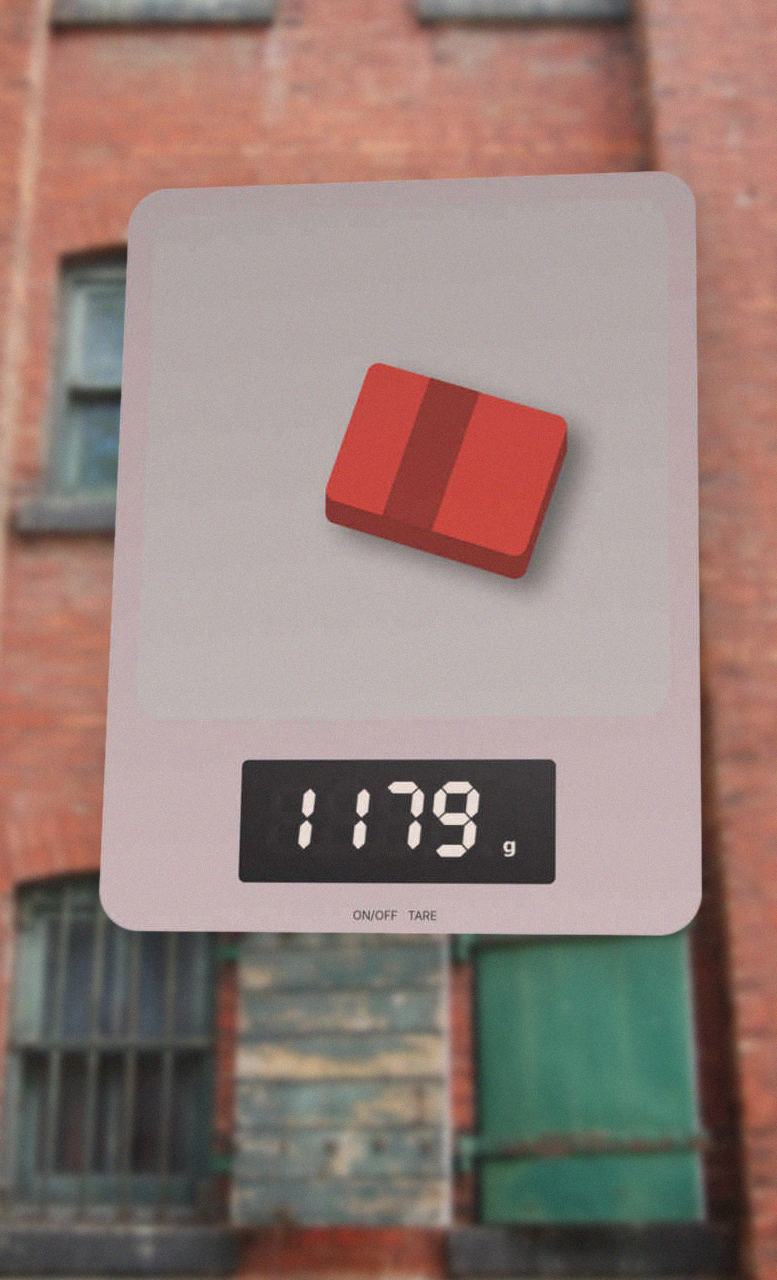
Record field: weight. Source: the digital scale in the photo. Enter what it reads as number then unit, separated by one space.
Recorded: 1179 g
